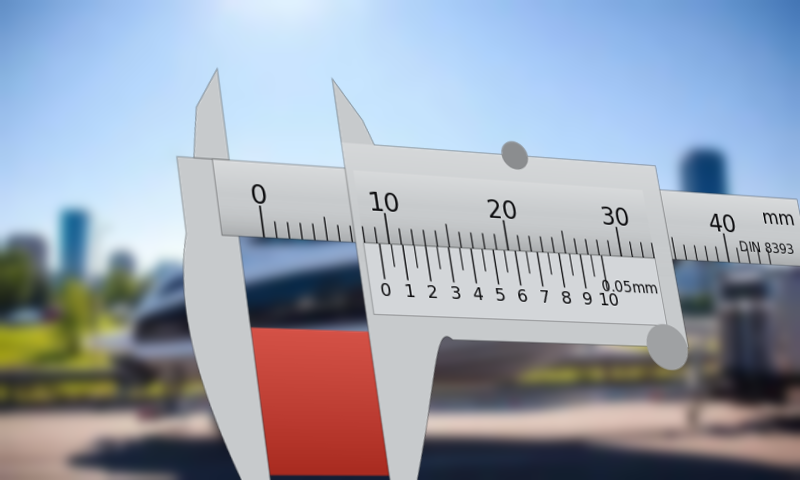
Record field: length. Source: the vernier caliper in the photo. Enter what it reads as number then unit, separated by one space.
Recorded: 9.2 mm
